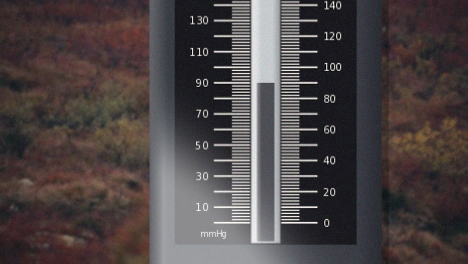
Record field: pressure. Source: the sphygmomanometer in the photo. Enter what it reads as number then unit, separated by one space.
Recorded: 90 mmHg
